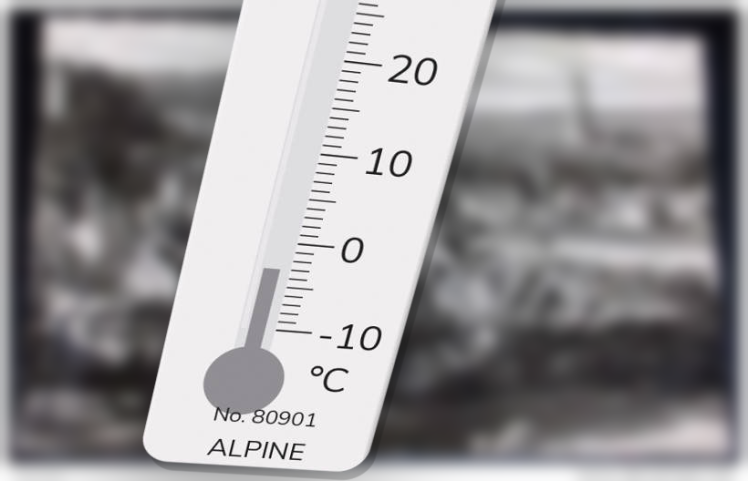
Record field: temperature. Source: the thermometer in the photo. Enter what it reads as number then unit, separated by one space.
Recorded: -3 °C
